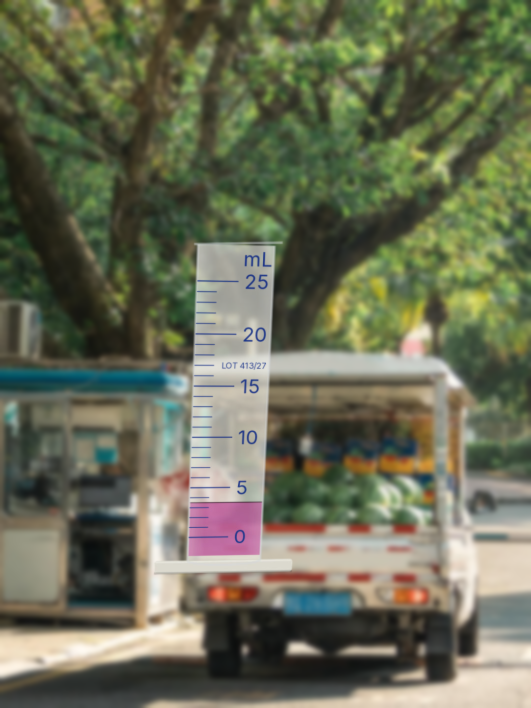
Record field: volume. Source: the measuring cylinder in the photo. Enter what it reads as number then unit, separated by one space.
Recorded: 3.5 mL
